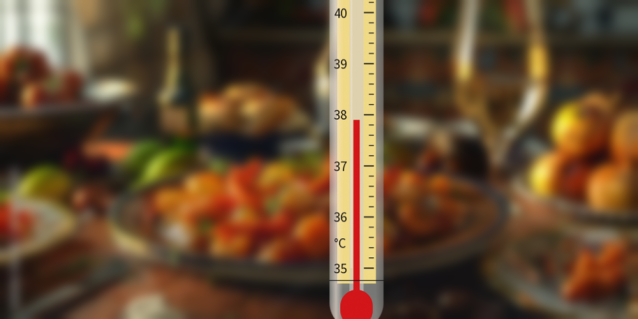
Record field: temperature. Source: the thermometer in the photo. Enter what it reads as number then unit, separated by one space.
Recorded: 37.9 °C
